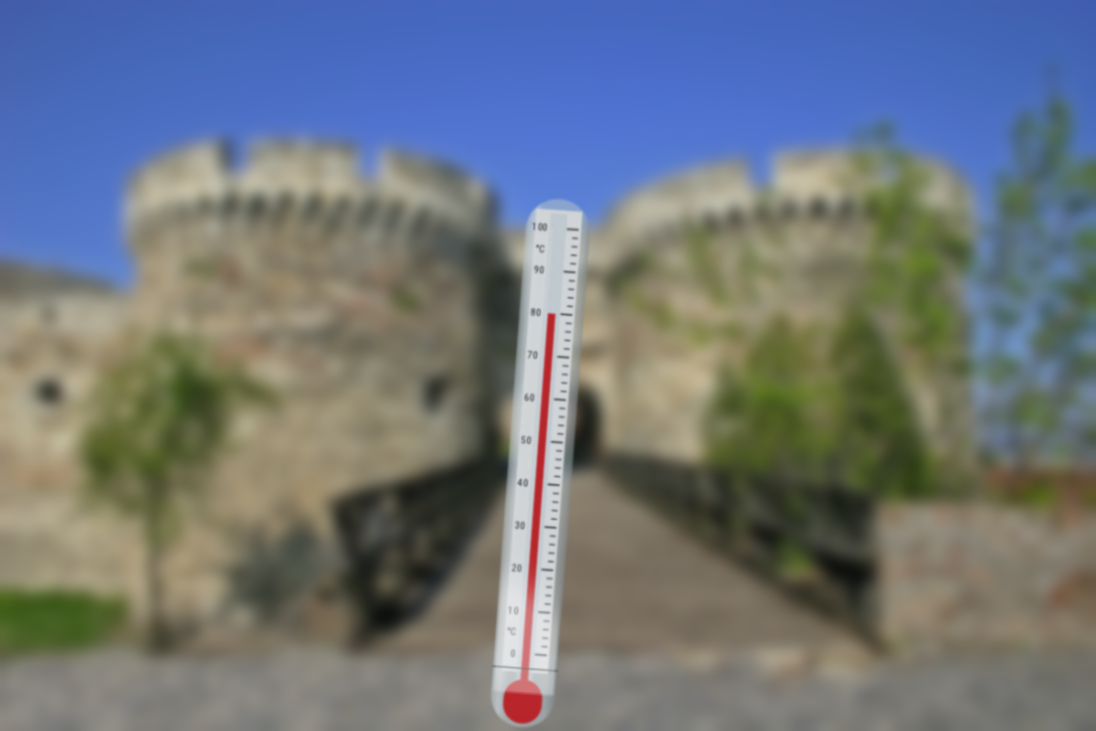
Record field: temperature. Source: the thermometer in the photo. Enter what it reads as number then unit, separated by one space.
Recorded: 80 °C
